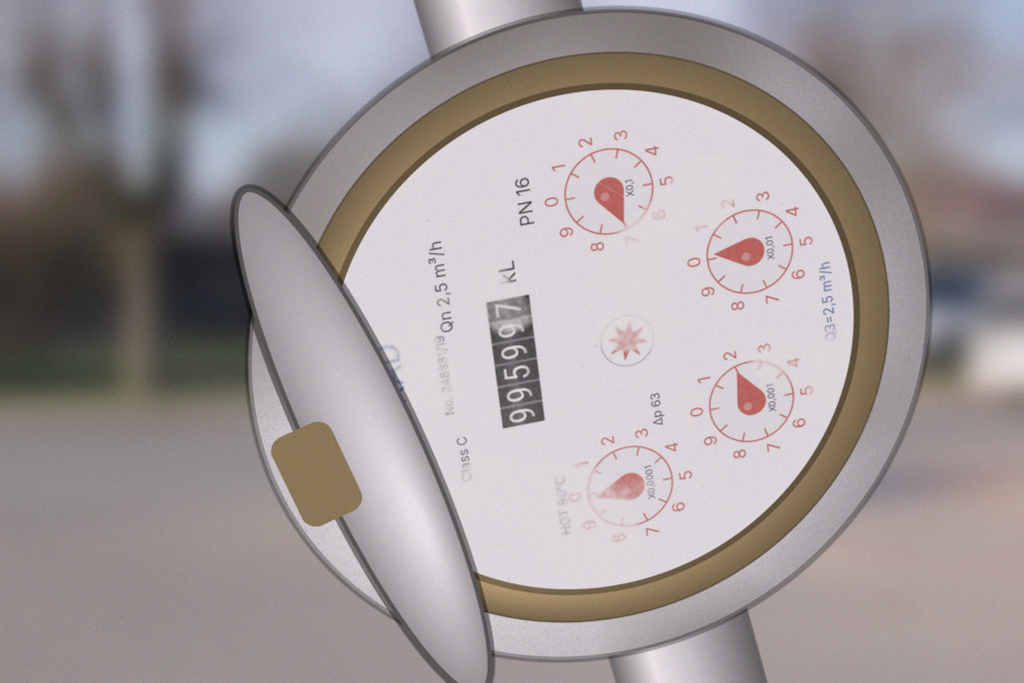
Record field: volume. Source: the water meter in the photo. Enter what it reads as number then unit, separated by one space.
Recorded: 995997.7019 kL
